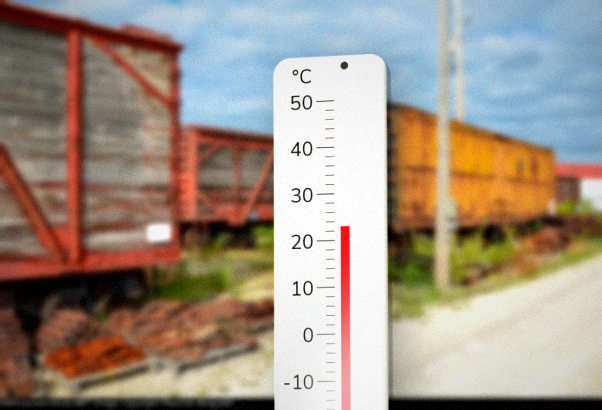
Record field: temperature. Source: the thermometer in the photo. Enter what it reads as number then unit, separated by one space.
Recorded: 23 °C
